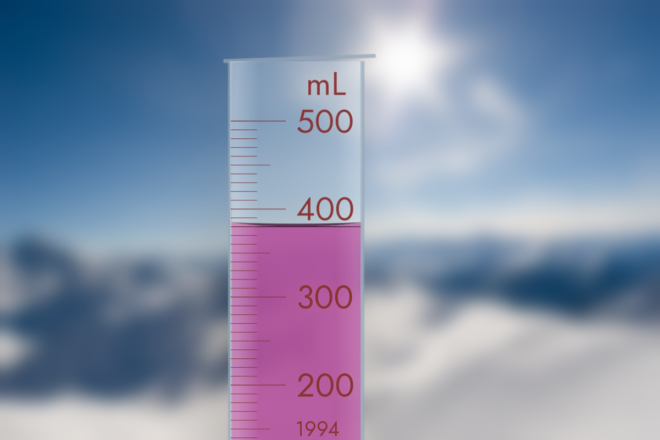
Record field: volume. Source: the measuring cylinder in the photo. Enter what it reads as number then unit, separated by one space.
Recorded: 380 mL
